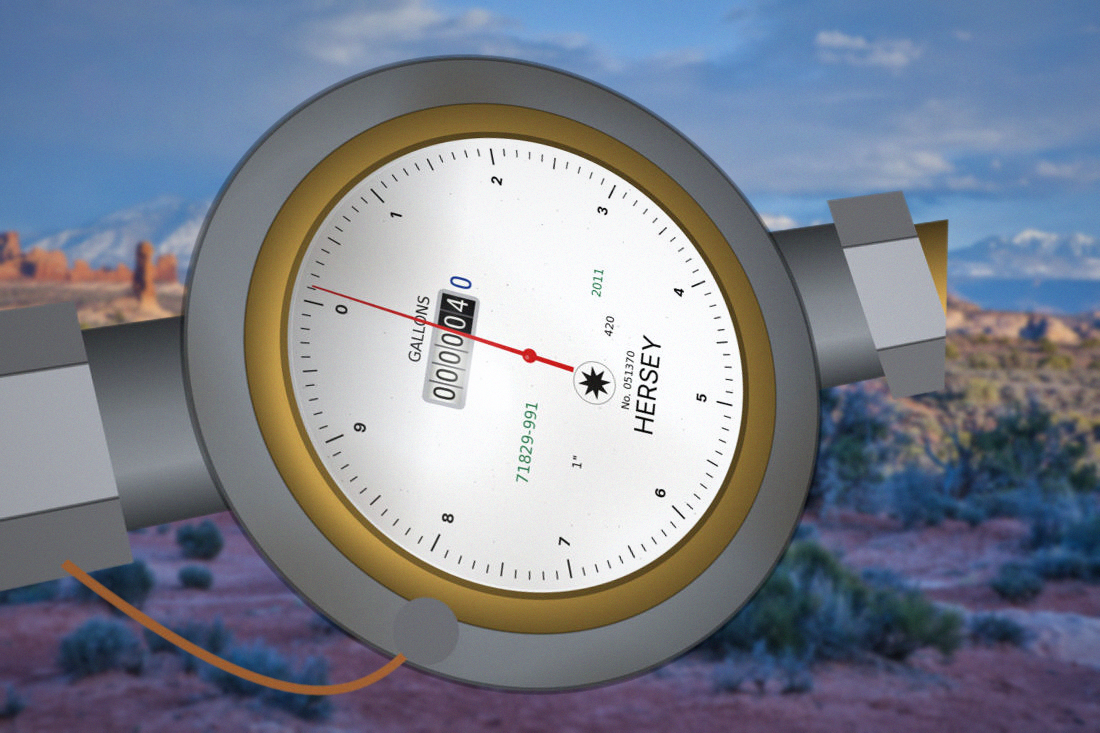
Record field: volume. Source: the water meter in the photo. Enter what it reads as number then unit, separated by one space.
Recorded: 40.1 gal
